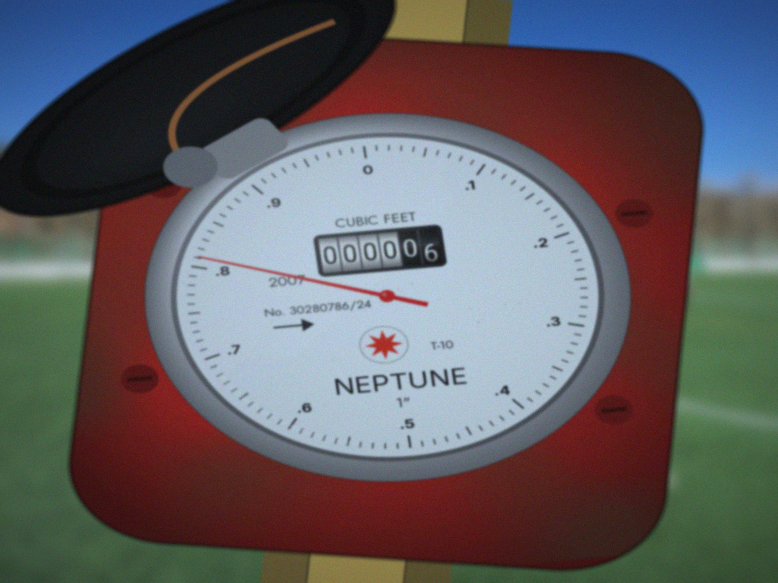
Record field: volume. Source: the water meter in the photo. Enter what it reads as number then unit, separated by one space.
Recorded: 5.81 ft³
